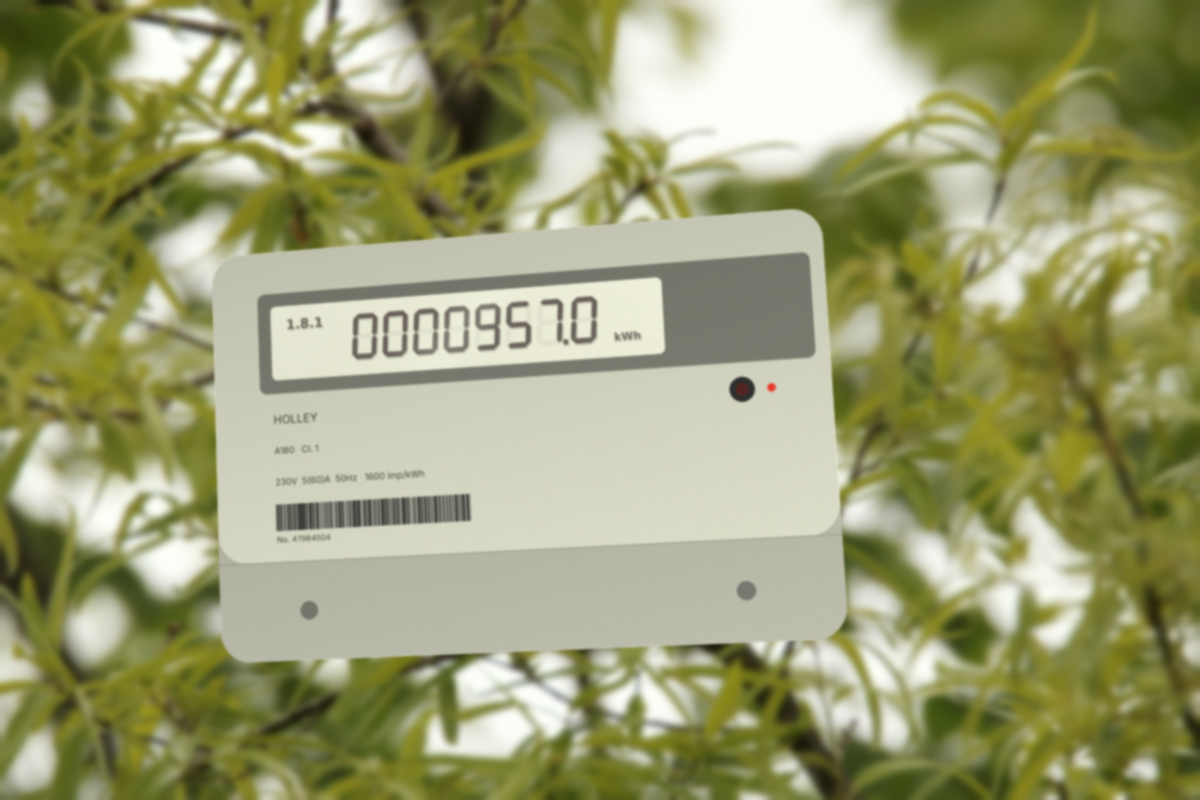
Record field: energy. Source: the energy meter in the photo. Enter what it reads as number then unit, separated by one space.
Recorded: 957.0 kWh
